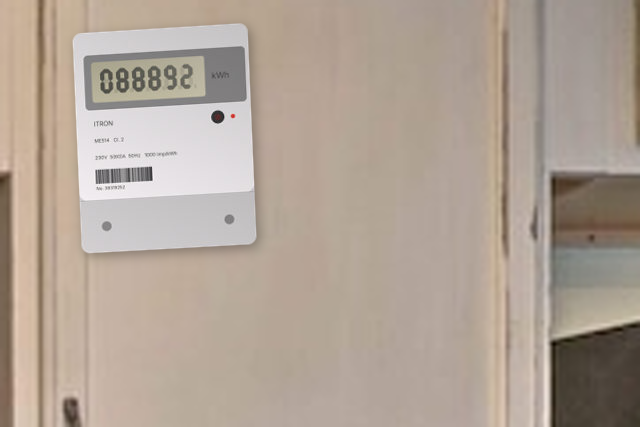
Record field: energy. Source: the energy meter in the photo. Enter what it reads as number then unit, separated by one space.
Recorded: 88892 kWh
